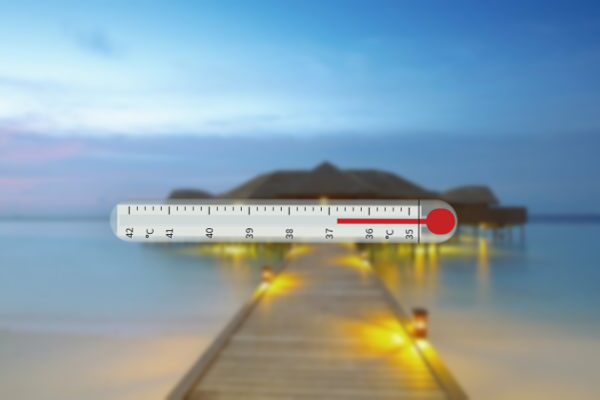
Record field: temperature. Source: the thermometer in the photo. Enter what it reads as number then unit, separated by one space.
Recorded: 36.8 °C
